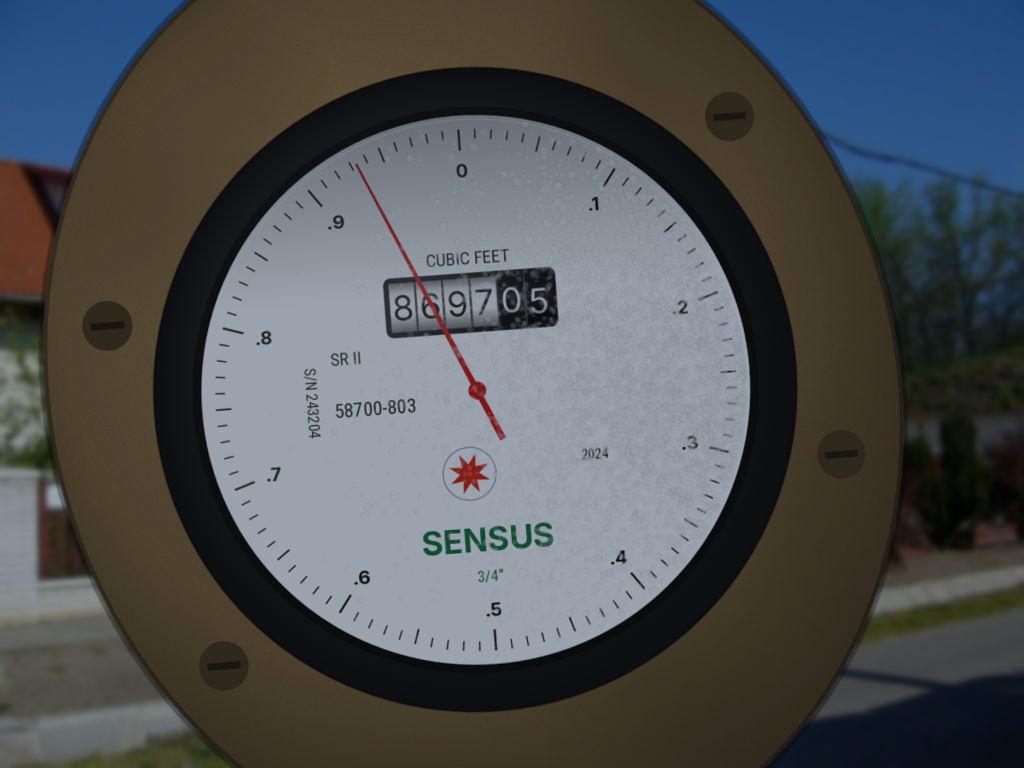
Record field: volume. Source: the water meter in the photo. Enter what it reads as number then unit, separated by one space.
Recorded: 869704.93 ft³
